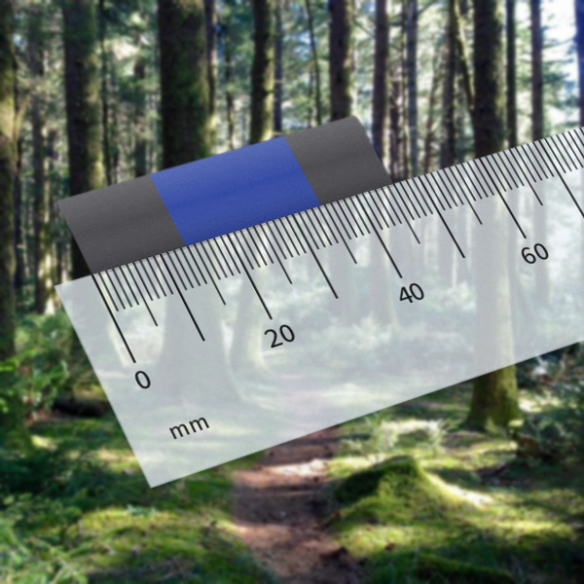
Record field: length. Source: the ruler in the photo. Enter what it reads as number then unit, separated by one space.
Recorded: 46 mm
